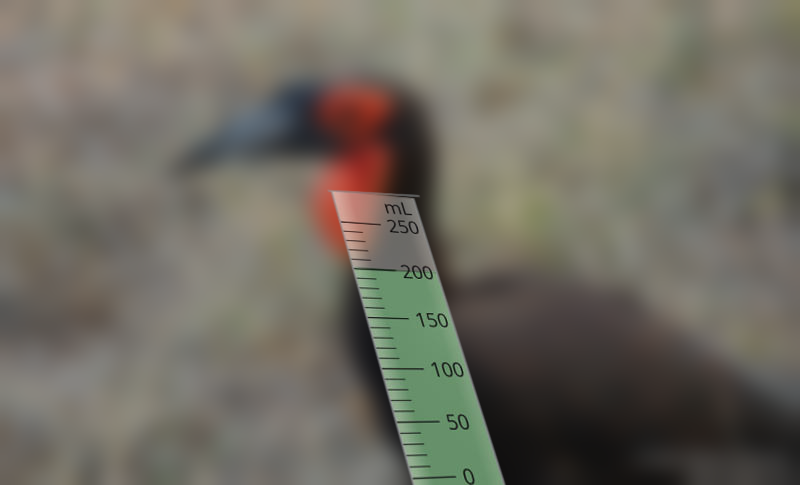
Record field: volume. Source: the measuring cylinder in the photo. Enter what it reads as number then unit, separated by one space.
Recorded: 200 mL
